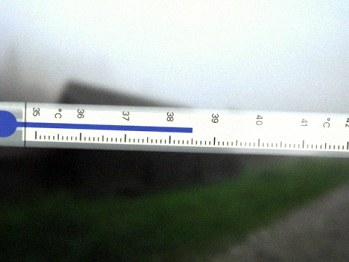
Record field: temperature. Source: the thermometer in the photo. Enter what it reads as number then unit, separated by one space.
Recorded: 38.5 °C
